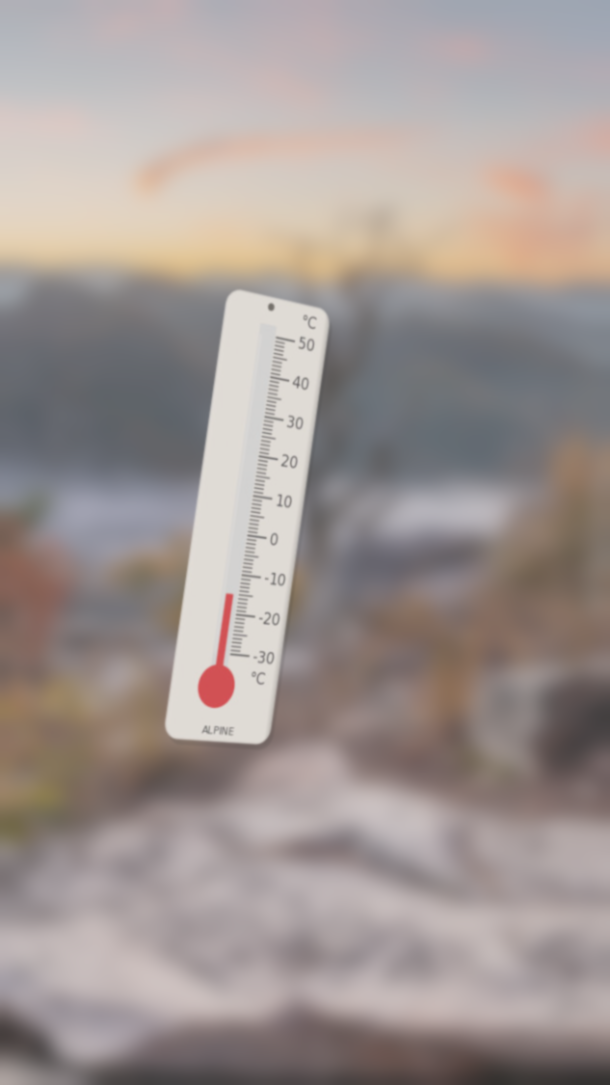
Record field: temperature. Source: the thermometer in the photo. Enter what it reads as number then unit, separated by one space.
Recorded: -15 °C
